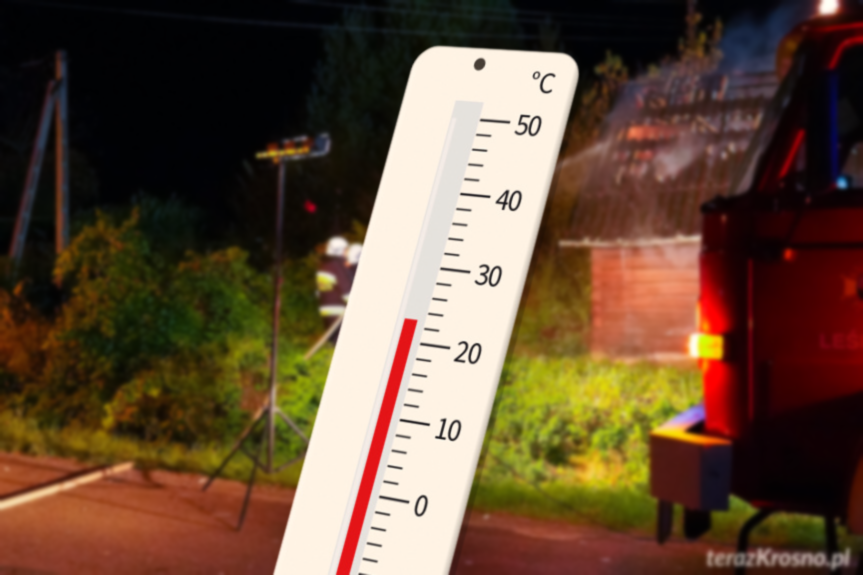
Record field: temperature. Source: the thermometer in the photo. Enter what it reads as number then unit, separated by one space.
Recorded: 23 °C
